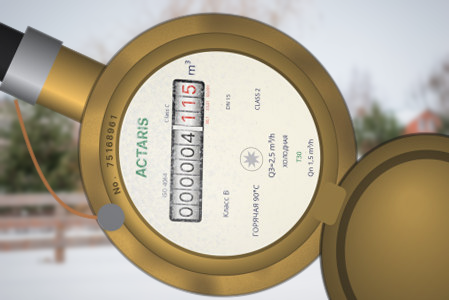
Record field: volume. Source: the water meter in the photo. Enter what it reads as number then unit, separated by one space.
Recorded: 4.115 m³
